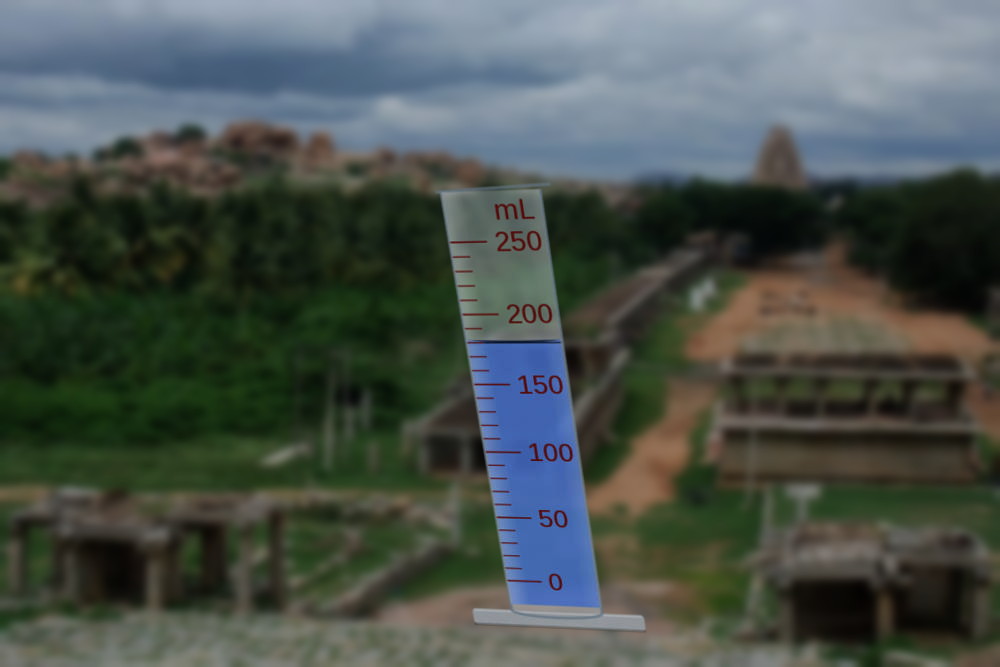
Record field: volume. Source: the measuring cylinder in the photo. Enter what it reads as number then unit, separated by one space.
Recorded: 180 mL
